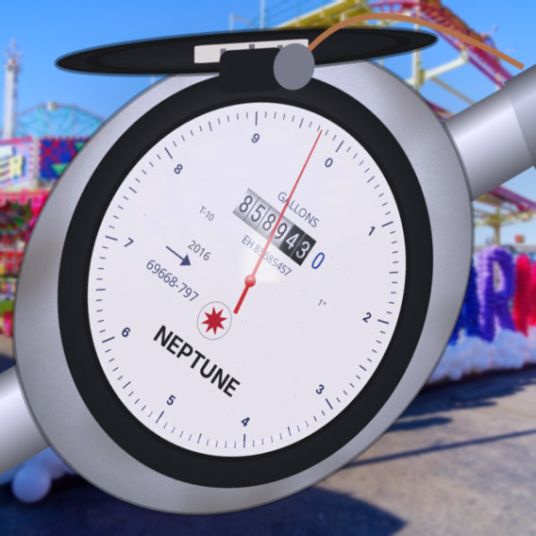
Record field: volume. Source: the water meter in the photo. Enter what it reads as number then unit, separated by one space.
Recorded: 8589429.7 gal
